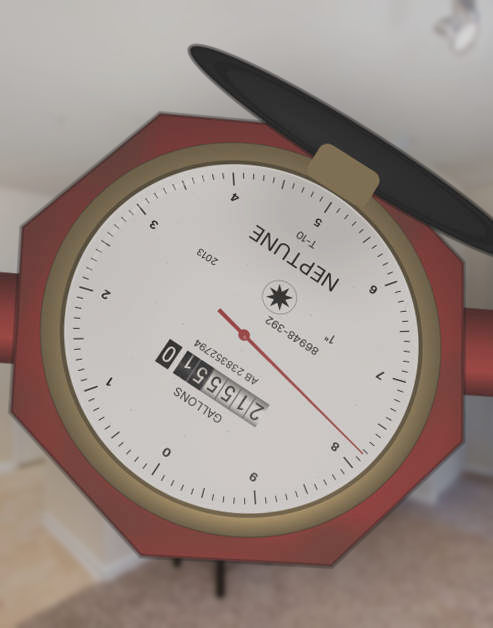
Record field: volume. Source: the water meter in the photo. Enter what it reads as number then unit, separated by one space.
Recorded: 2155507.8 gal
